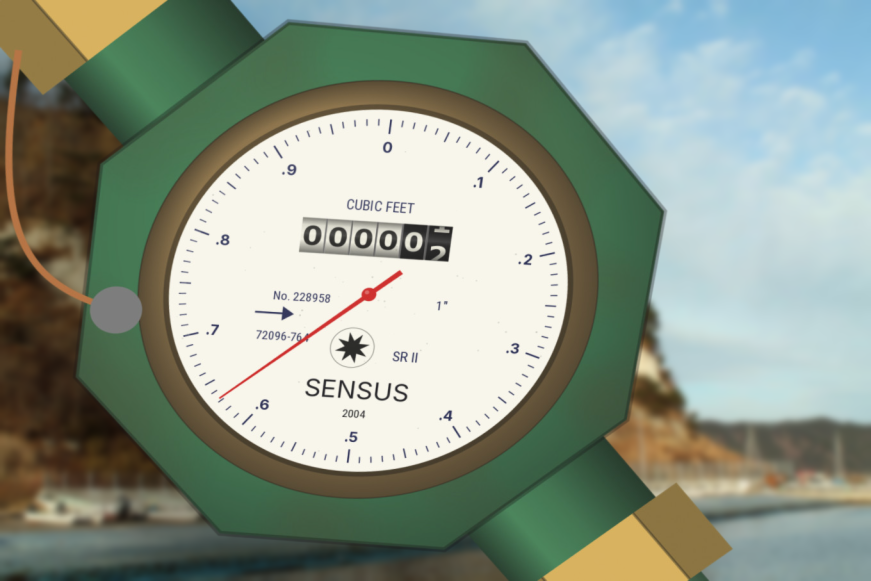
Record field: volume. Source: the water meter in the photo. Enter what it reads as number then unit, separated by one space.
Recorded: 1.63 ft³
